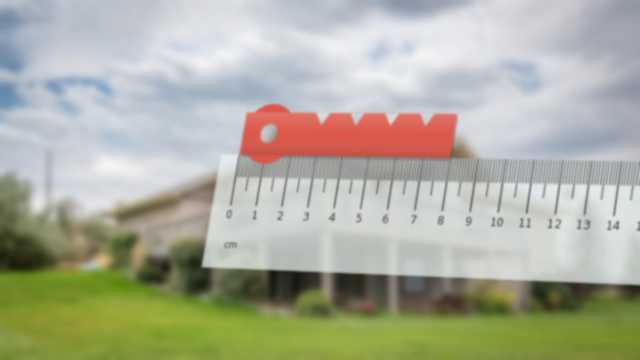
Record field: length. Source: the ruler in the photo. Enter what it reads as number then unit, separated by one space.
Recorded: 8 cm
